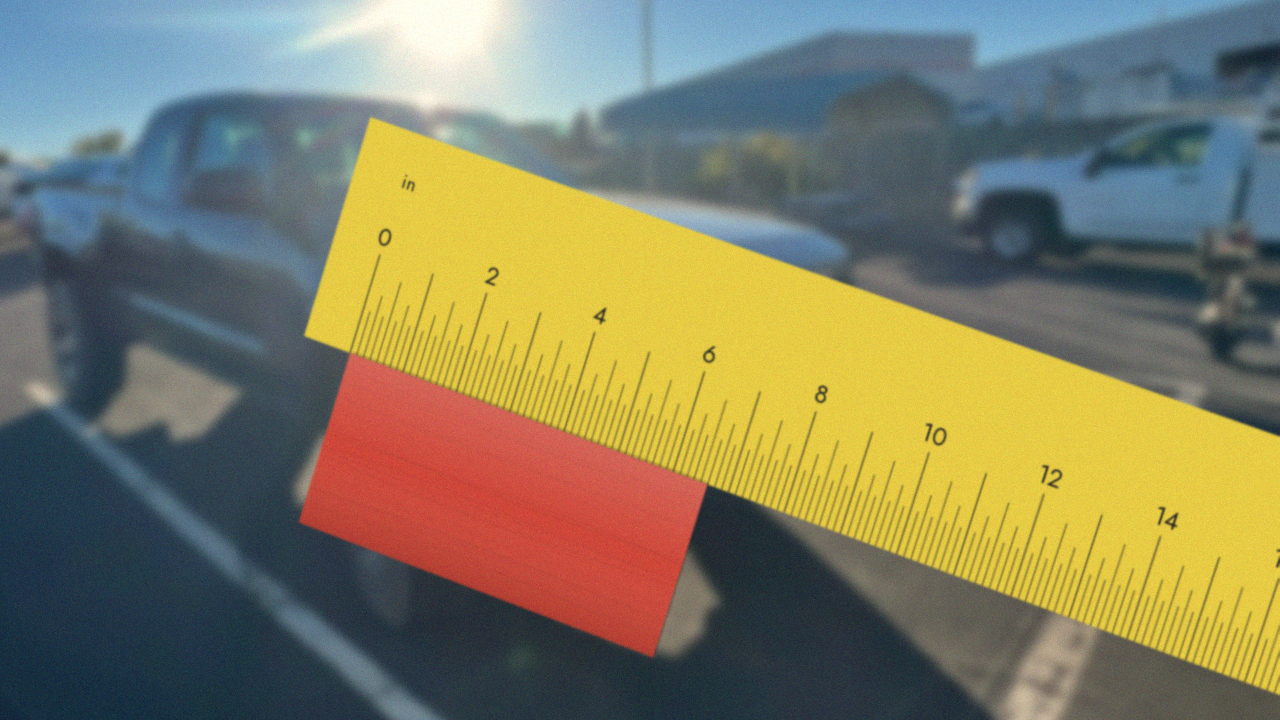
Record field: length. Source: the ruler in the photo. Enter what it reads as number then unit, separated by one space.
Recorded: 6.625 in
